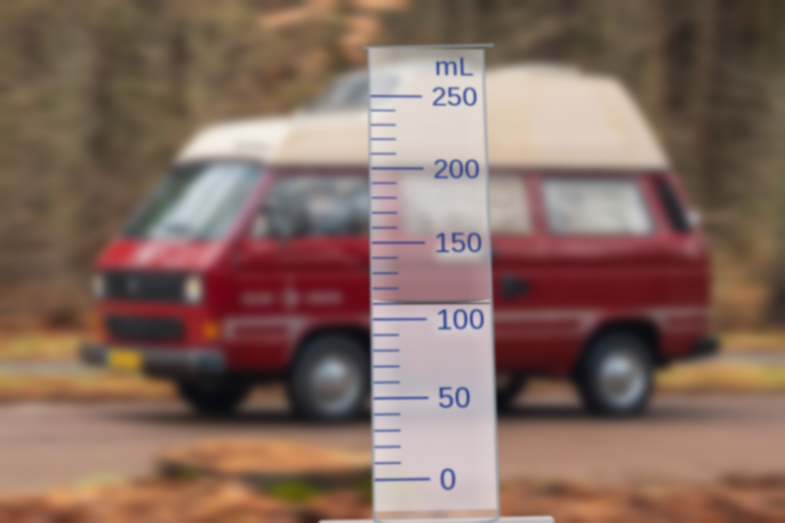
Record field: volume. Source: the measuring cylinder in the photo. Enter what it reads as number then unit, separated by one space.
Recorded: 110 mL
